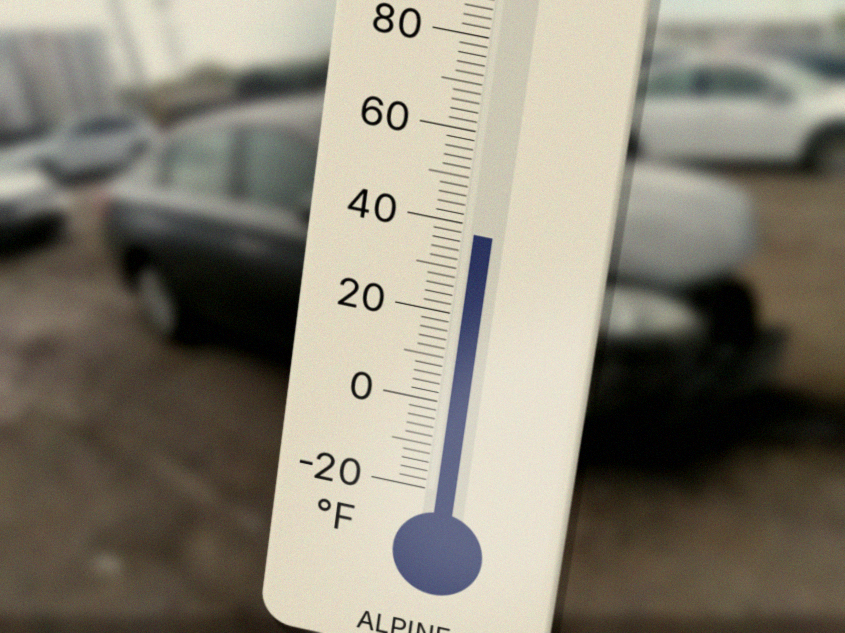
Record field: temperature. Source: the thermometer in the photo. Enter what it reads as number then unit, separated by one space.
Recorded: 38 °F
